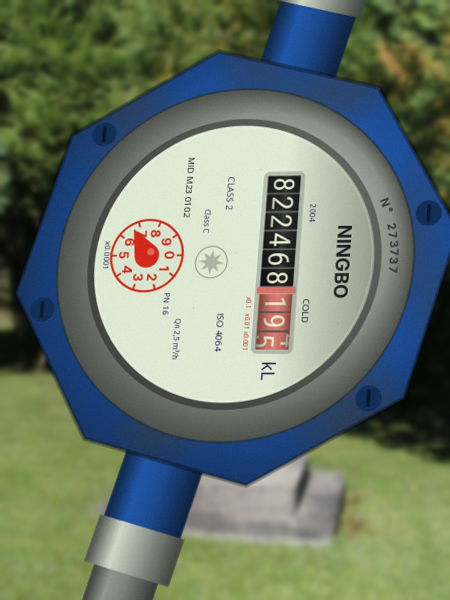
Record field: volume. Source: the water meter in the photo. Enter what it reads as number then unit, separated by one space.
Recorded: 822468.1946 kL
